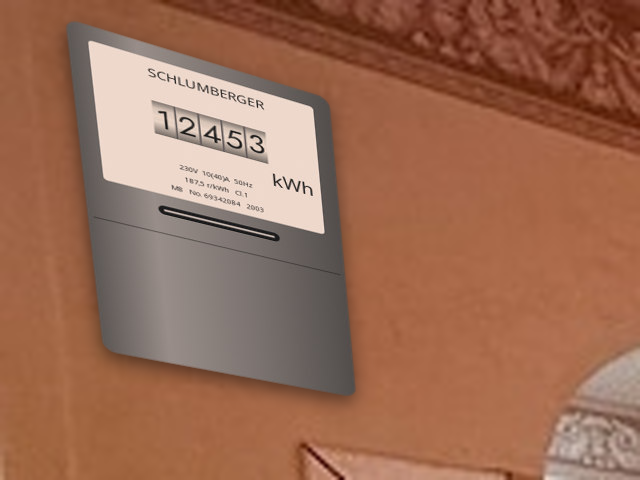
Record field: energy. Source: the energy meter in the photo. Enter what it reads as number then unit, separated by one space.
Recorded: 12453 kWh
